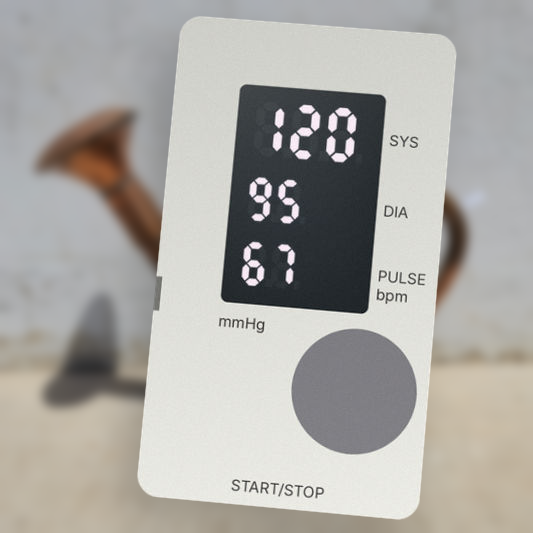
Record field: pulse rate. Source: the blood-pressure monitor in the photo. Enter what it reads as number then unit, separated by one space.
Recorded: 67 bpm
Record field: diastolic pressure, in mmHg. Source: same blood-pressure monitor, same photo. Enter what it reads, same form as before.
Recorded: 95 mmHg
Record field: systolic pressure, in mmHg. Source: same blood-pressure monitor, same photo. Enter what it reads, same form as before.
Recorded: 120 mmHg
